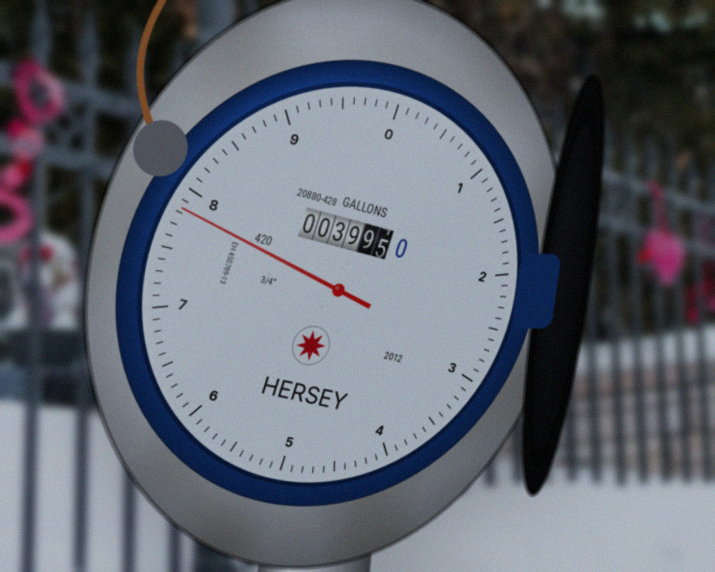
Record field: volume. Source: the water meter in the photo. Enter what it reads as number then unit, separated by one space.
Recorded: 39947.8 gal
